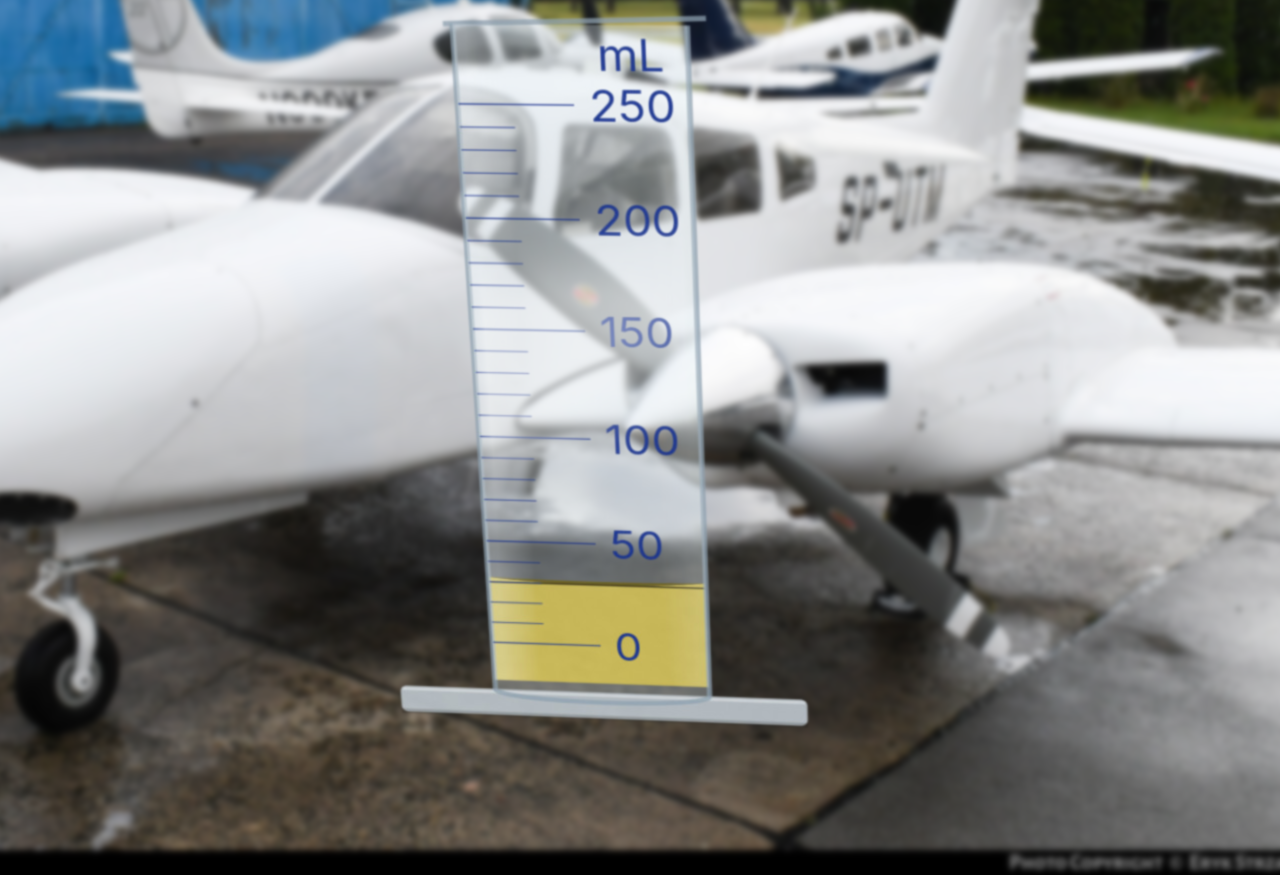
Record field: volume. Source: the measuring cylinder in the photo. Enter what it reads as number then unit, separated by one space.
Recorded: 30 mL
